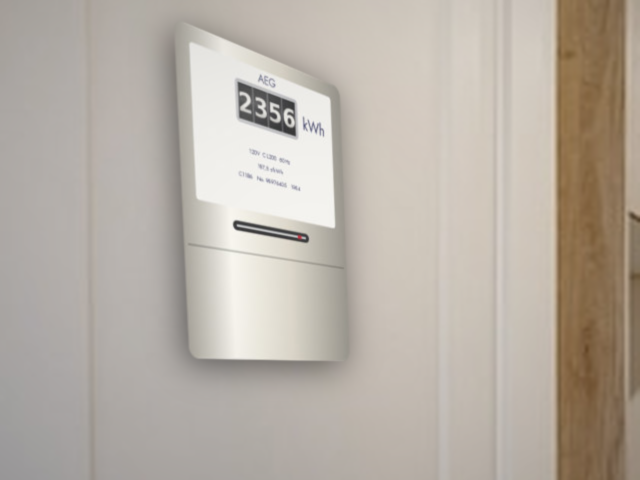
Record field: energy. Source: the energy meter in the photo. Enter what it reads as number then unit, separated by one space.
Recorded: 2356 kWh
